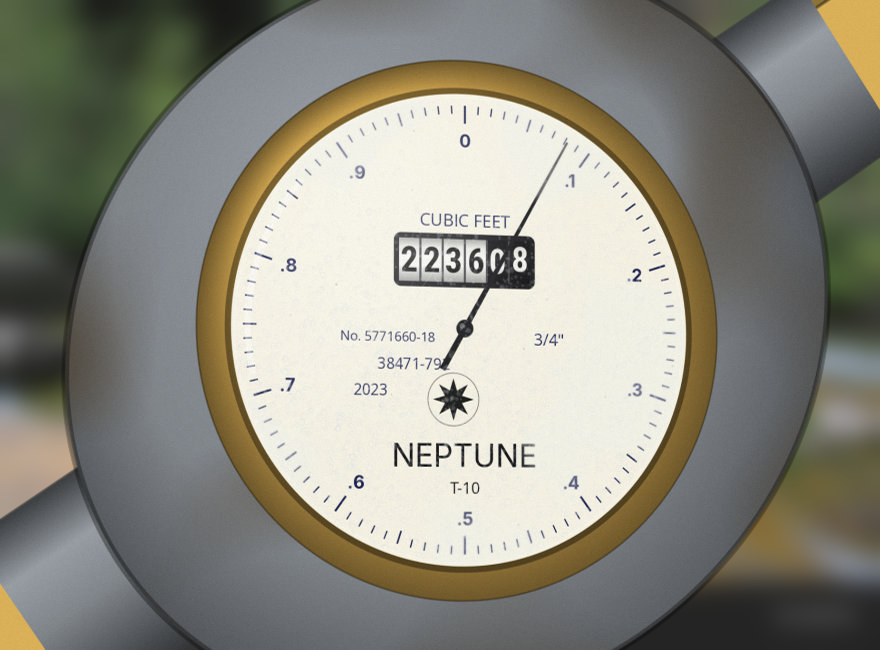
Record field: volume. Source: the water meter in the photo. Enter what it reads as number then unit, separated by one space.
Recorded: 223608.08 ft³
